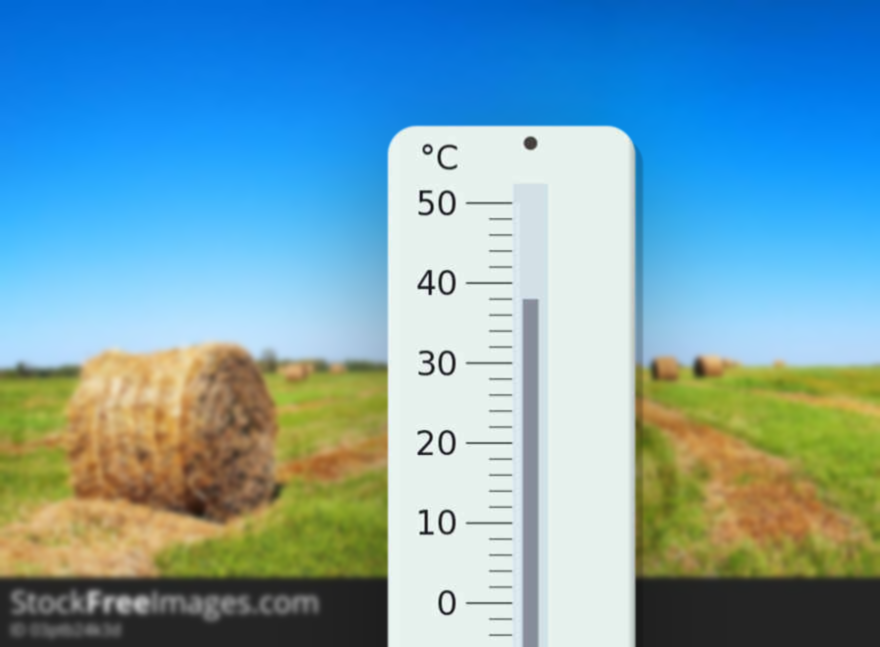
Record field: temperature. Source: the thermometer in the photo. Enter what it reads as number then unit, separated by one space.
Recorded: 38 °C
